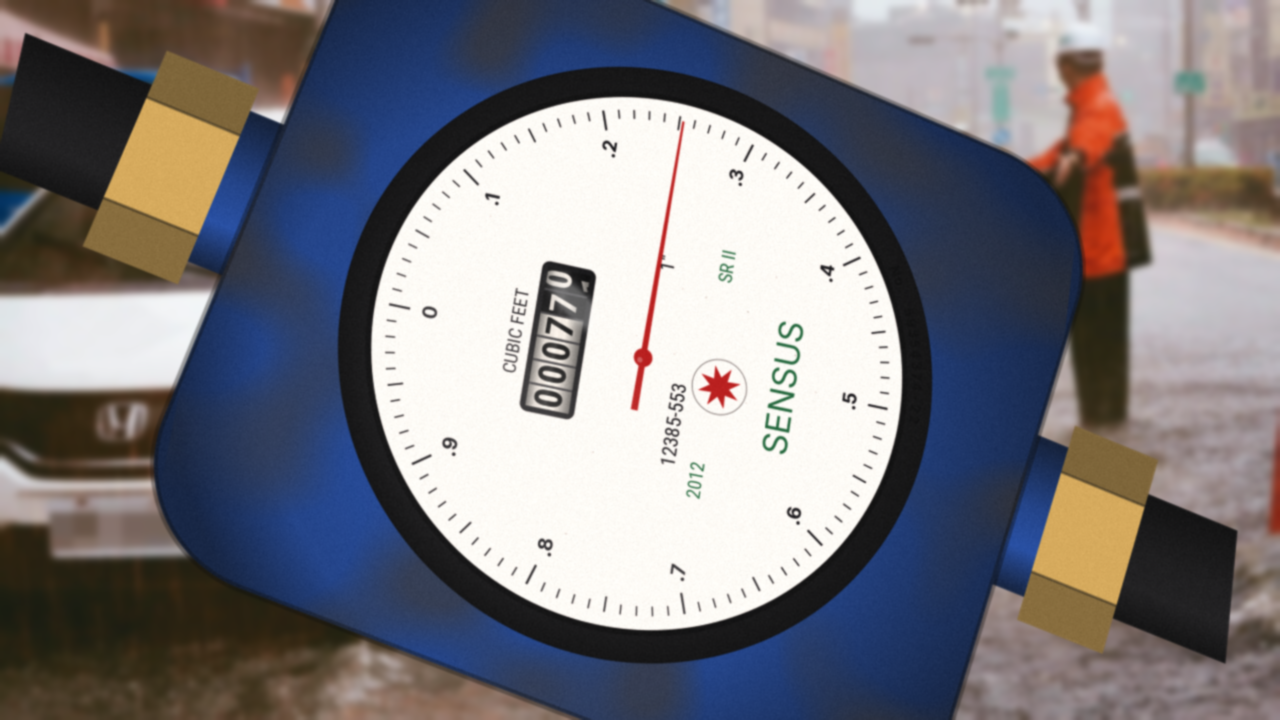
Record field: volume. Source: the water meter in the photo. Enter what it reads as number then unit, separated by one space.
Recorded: 770.25 ft³
